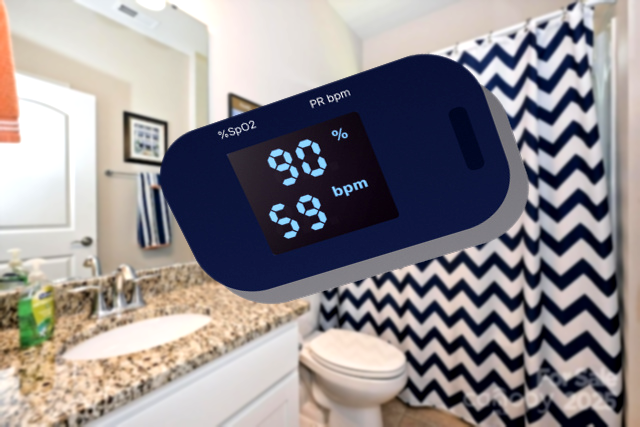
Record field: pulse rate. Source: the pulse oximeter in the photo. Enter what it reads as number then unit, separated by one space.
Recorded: 59 bpm
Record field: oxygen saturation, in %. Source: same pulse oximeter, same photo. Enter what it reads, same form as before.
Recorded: 90 %
